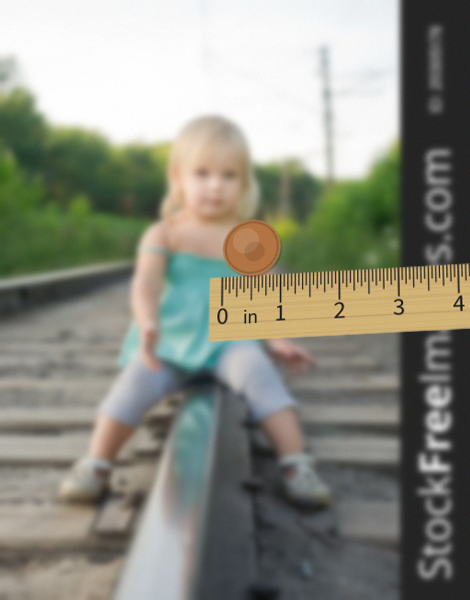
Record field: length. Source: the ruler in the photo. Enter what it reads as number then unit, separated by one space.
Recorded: 1 in
